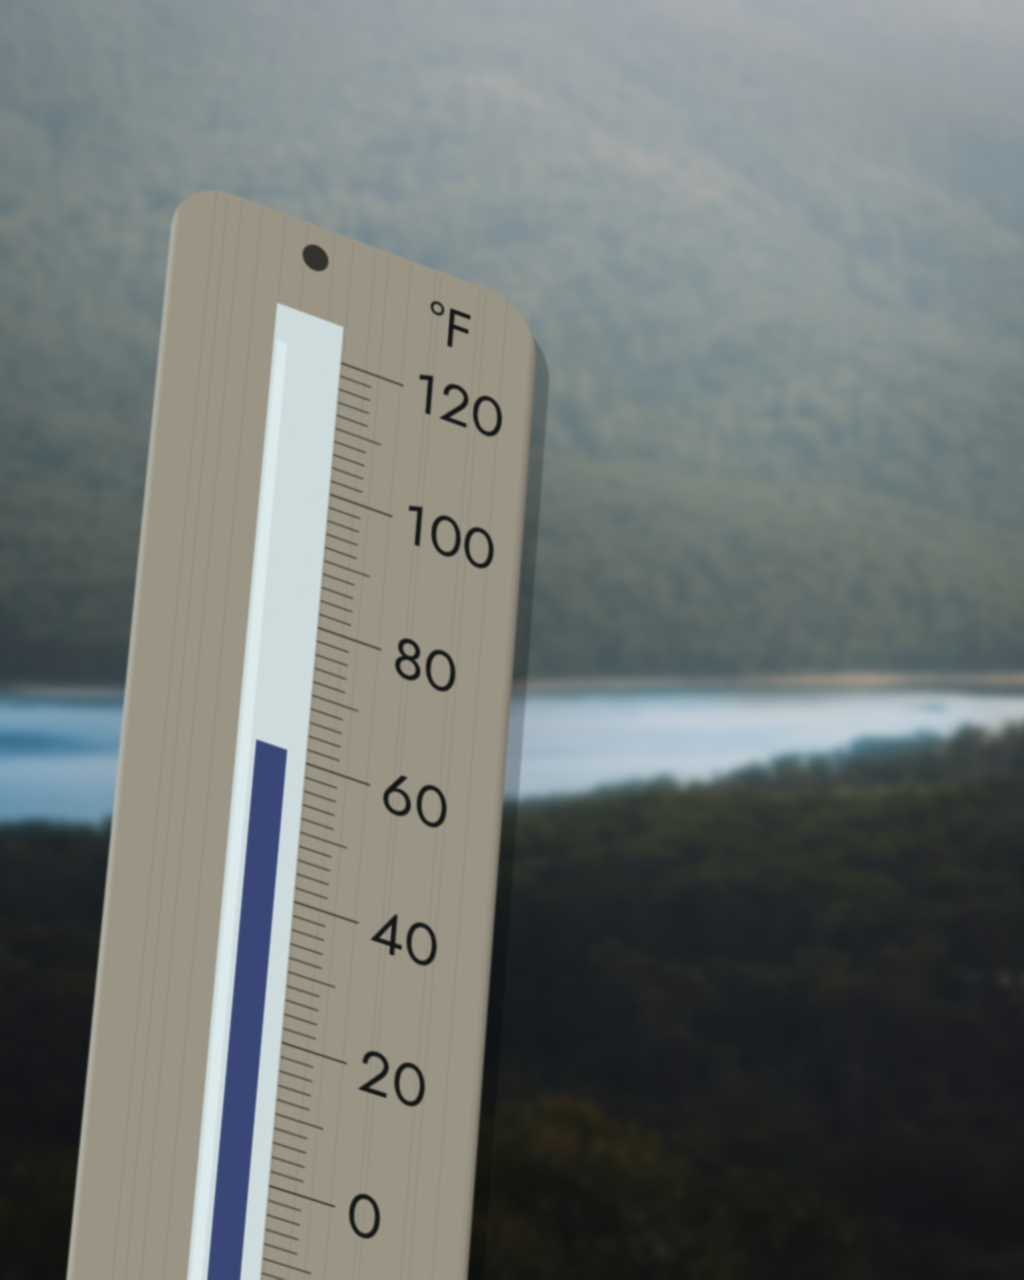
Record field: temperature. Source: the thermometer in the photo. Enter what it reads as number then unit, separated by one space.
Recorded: 61 °F
